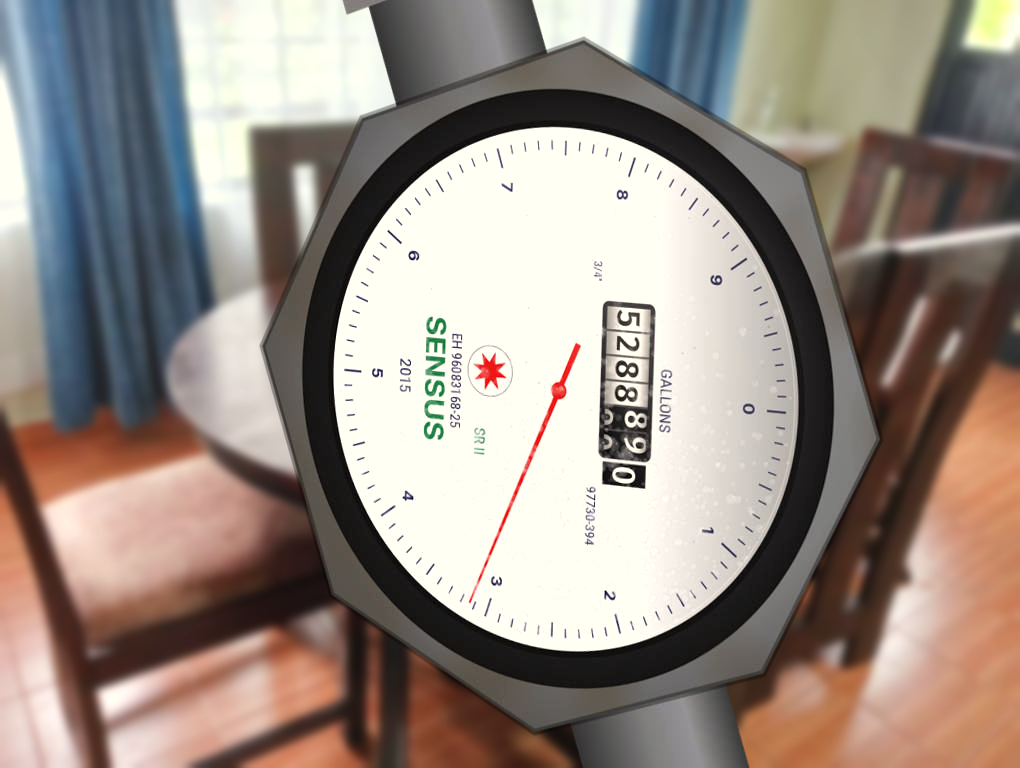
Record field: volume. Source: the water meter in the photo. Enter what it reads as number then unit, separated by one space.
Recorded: 5288893.1 gal
